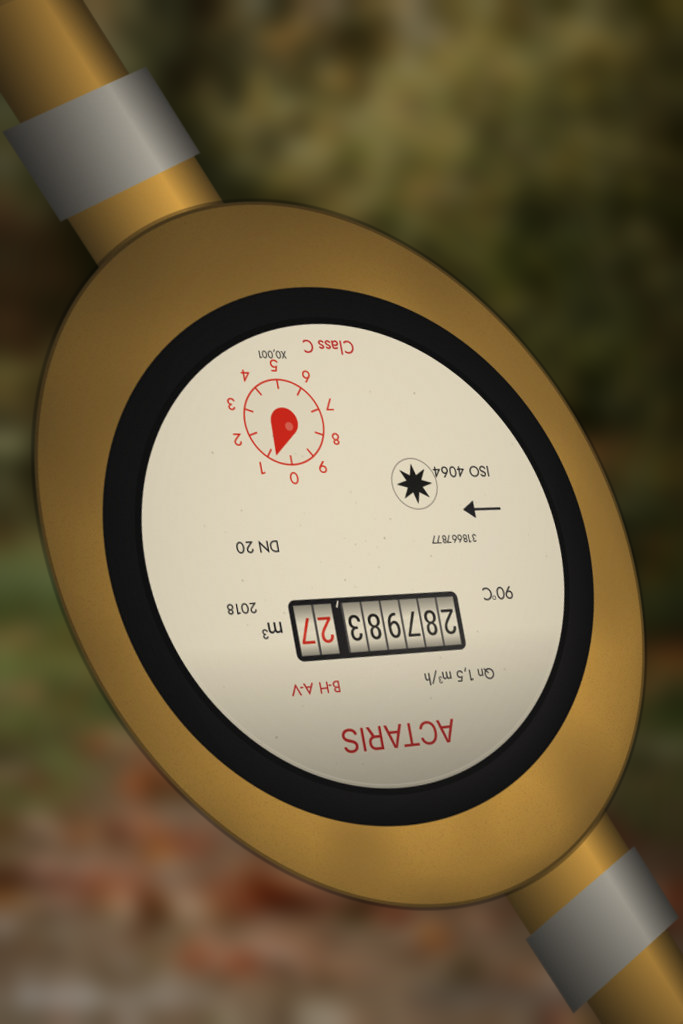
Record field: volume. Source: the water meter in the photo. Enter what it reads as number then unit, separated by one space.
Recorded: 287983.270 m³
